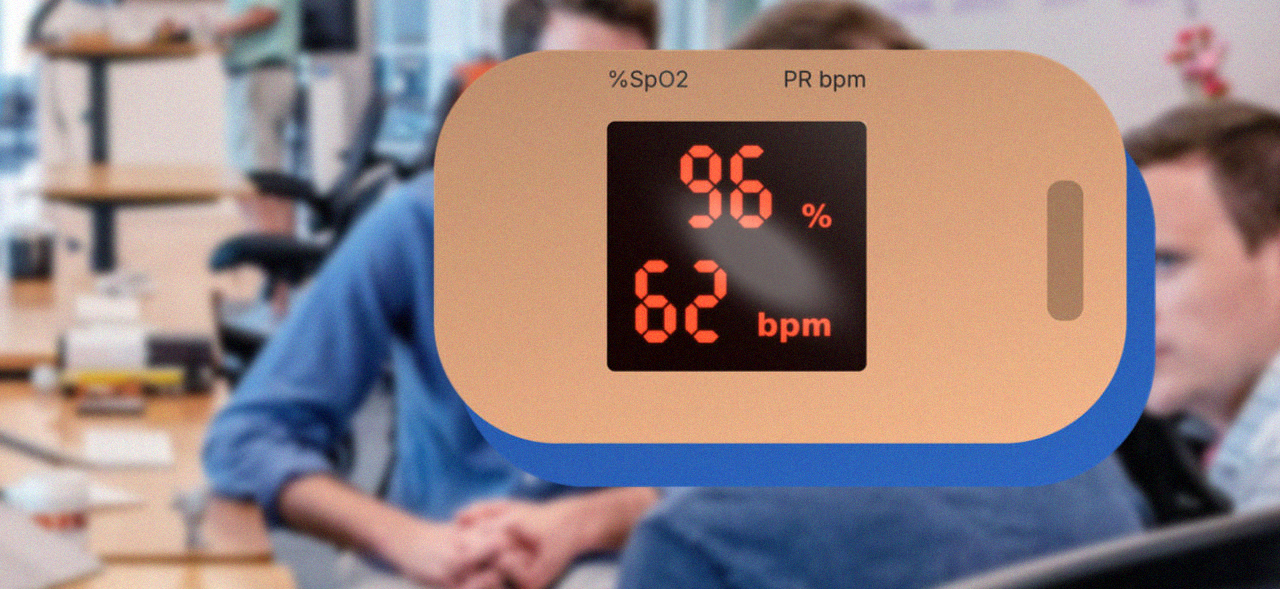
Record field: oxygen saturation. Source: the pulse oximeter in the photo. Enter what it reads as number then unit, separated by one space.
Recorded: 96 %
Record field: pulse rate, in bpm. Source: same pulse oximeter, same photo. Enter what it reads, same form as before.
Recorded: 62 bpm
